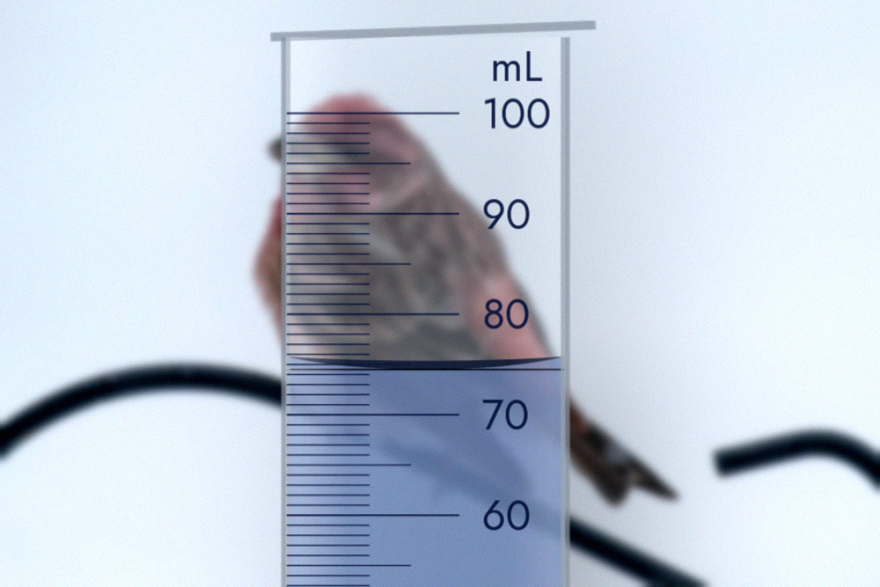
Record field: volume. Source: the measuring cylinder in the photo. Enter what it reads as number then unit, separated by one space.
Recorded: 74.5 mL
